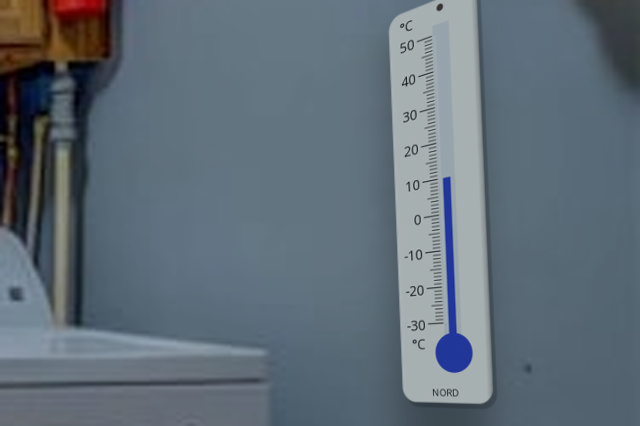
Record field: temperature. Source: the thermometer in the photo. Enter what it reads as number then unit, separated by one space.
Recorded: 10 °C
